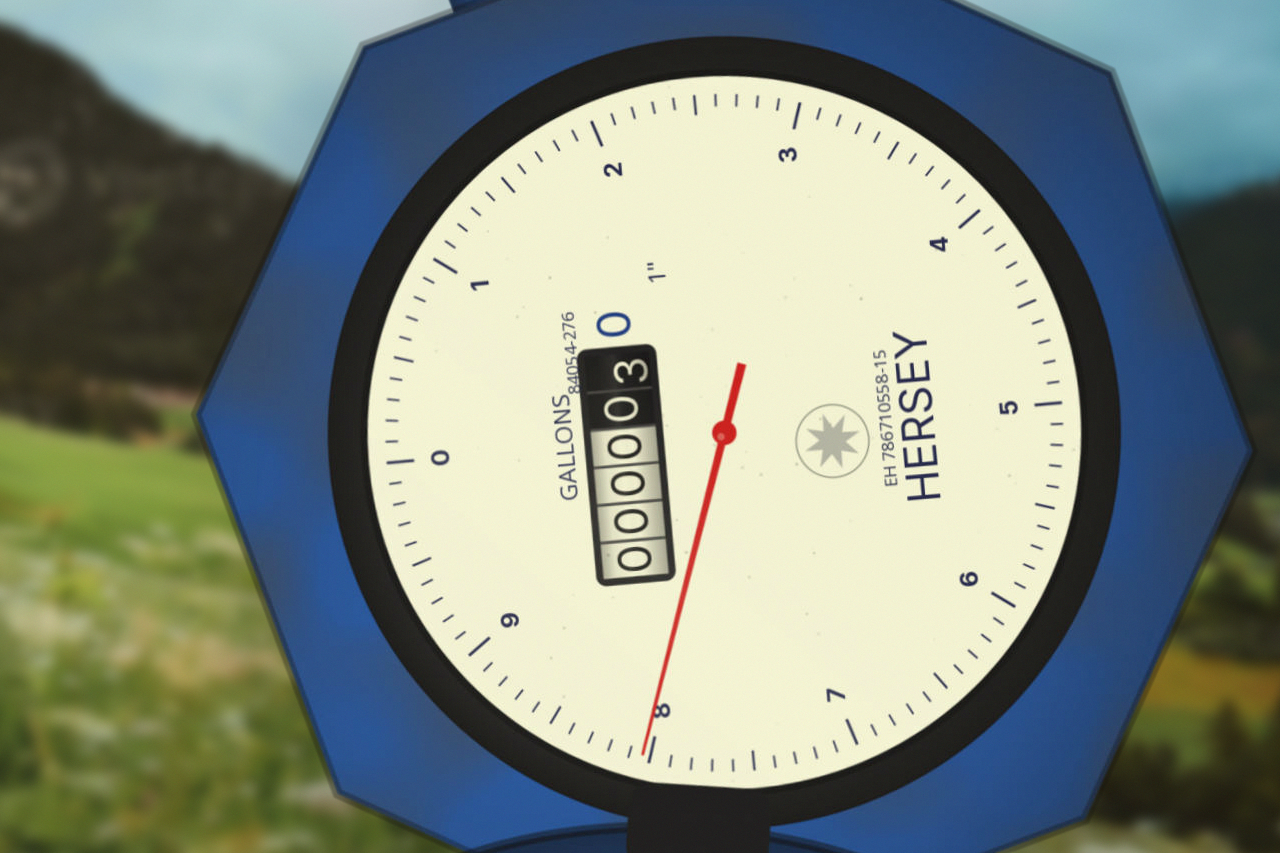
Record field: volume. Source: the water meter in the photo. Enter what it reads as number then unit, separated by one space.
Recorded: 28.0 gal
